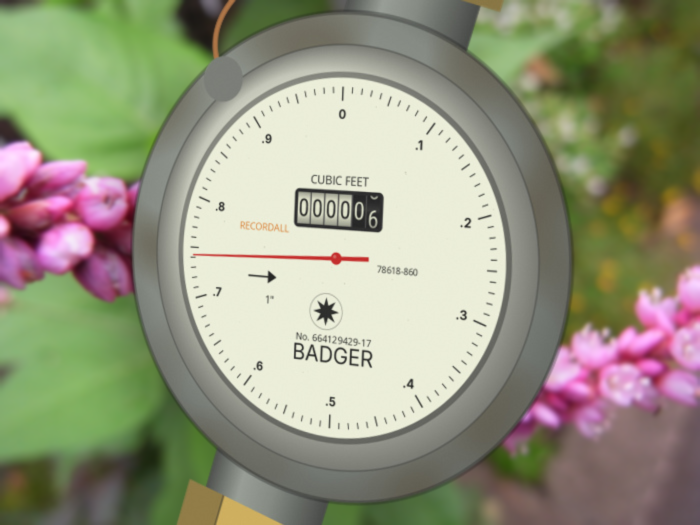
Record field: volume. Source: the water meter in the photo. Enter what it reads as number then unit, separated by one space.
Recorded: 5.74 ft³
